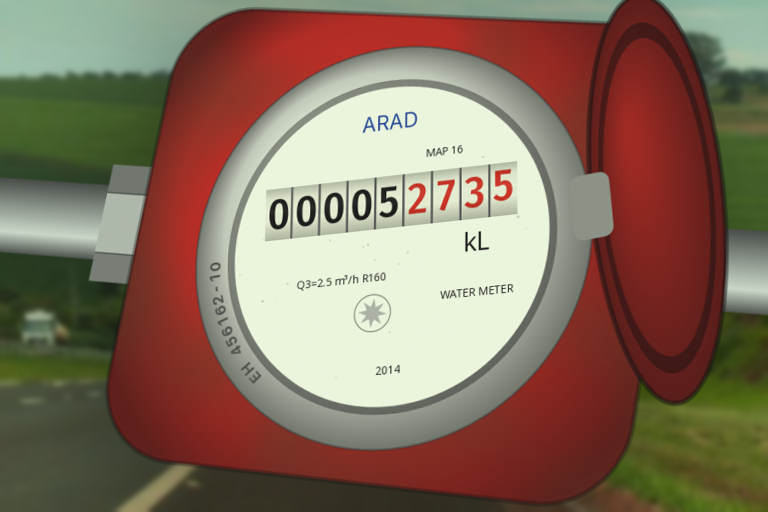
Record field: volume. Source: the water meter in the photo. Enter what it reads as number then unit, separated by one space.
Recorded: 5.2735 kL
